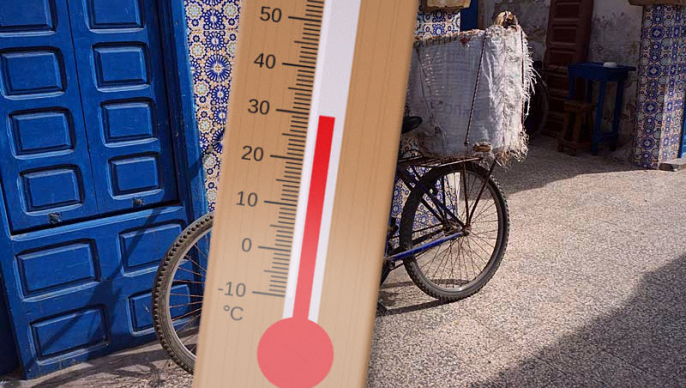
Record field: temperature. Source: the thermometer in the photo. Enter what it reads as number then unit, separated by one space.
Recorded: 30 °C
